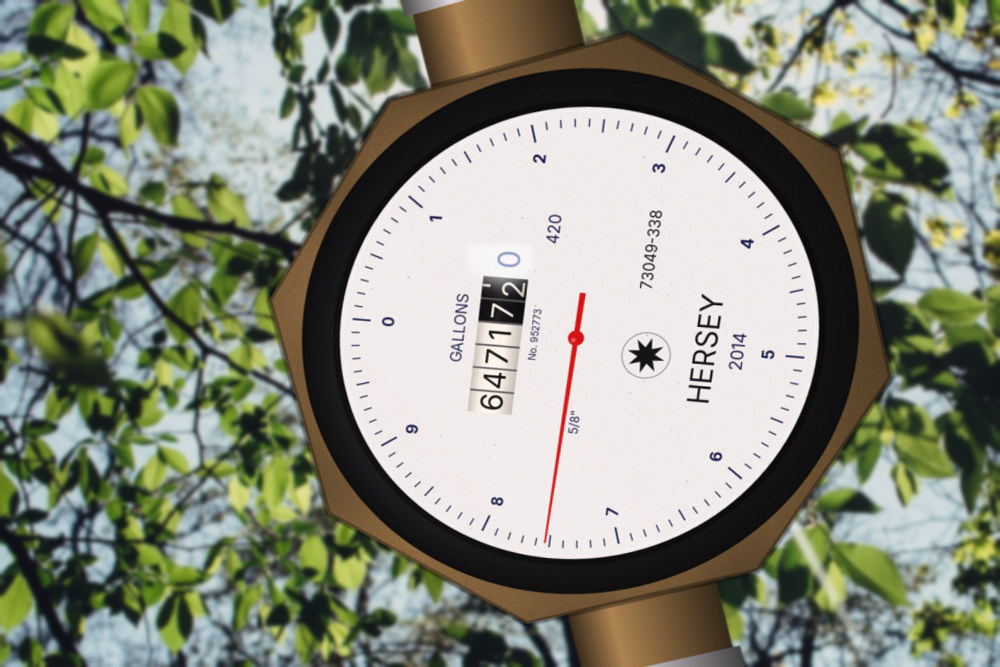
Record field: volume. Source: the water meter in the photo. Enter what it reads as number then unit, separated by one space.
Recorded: 6471717.5 gal
